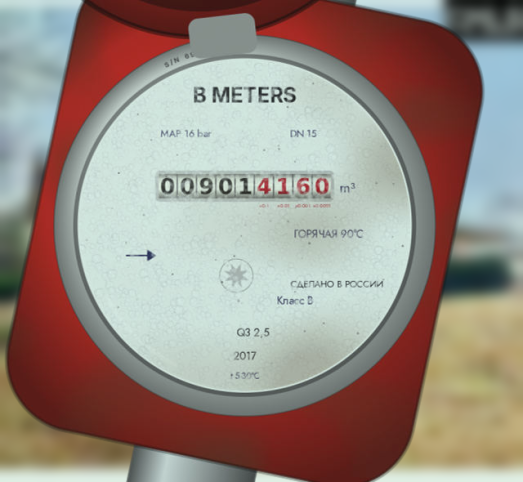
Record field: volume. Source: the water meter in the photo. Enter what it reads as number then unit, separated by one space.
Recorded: 901.4160 m³
